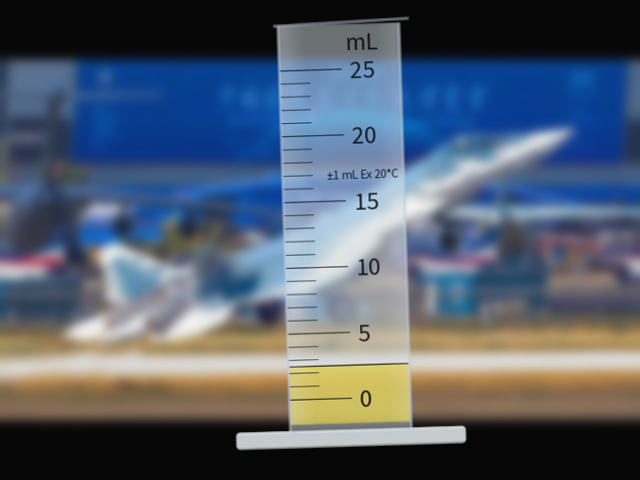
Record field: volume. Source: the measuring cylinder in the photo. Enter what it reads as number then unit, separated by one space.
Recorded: 2.5 mL
